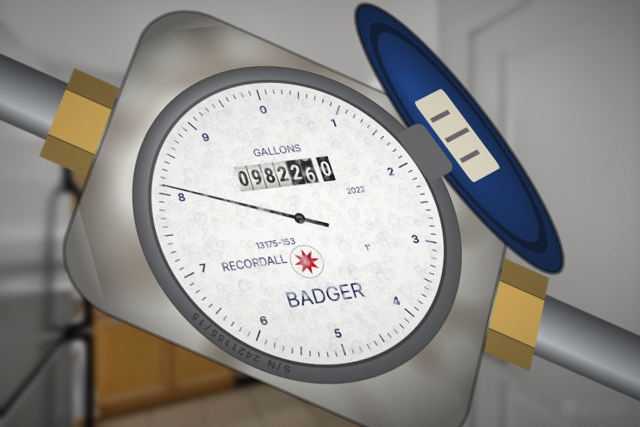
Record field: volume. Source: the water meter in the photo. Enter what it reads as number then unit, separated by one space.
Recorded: 982258.1 gal
